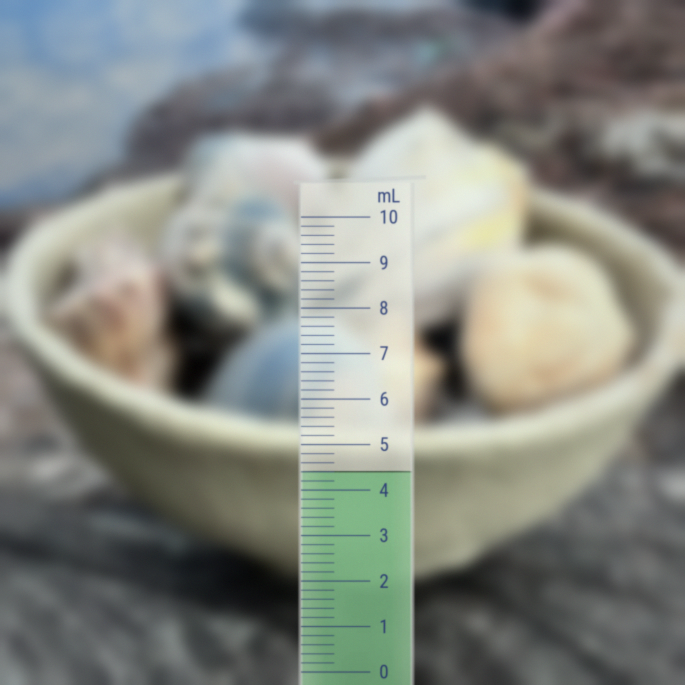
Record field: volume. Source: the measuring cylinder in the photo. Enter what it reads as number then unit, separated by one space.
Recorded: 4.4 mL
